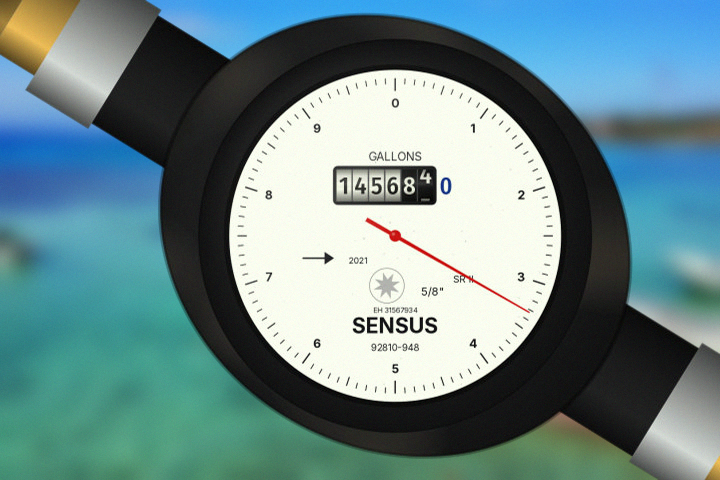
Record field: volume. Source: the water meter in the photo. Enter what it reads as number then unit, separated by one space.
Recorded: 1456843.3 gal
